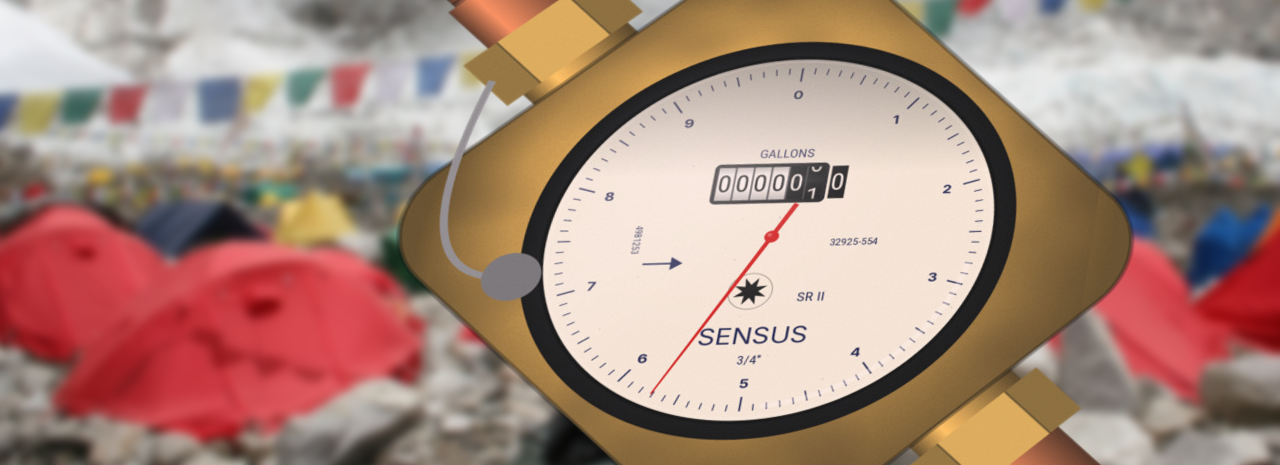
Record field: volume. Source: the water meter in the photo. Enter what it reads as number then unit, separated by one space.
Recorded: 5.7 gal
